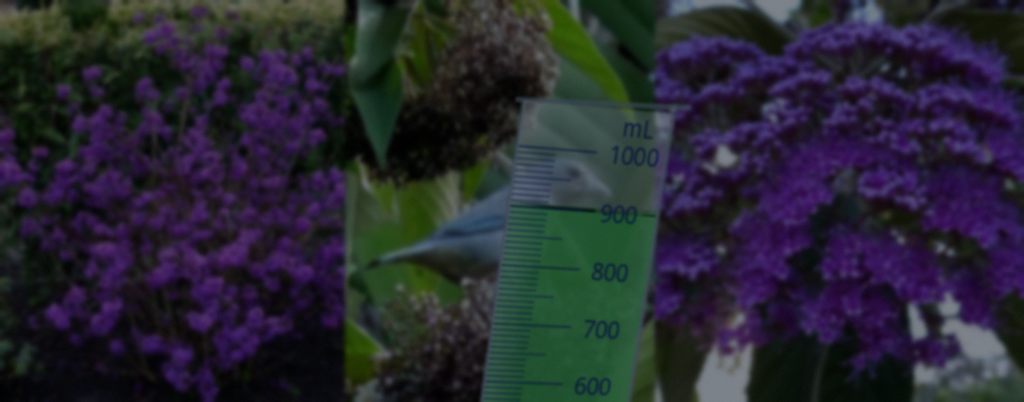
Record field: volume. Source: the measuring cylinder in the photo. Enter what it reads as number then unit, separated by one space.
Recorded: 900 mL
